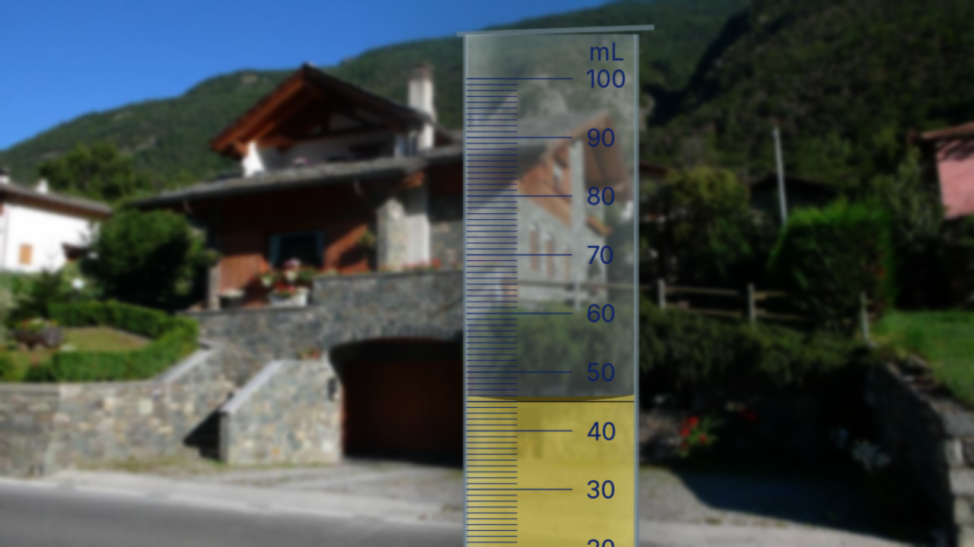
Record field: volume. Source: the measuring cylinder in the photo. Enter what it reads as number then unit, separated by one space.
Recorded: 45 mL
